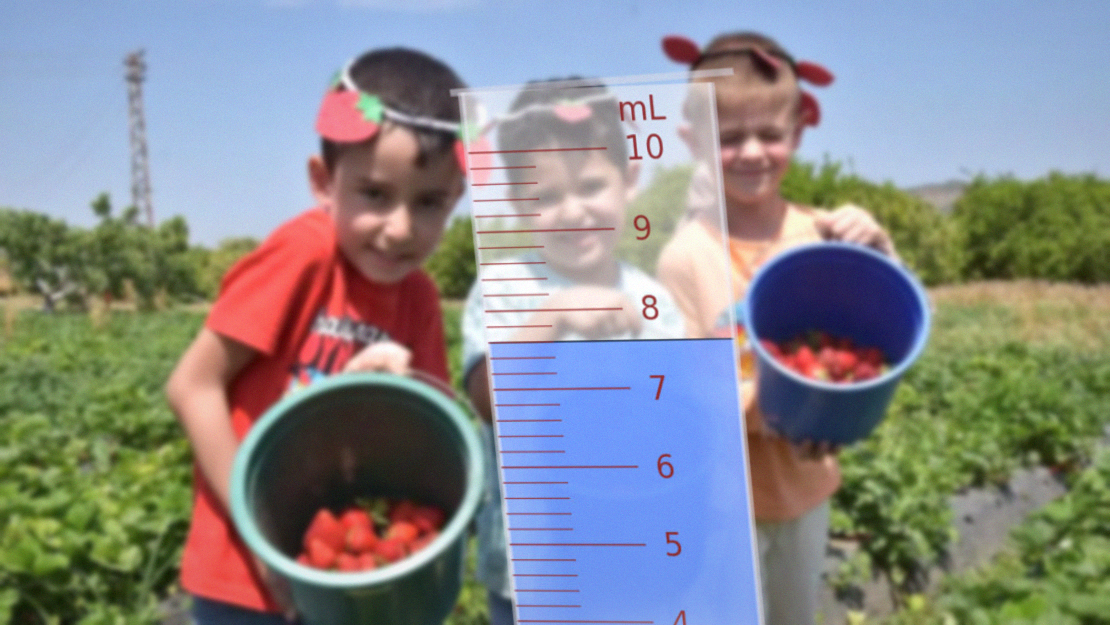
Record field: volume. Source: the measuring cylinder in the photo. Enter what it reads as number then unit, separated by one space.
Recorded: 7.6 mL
